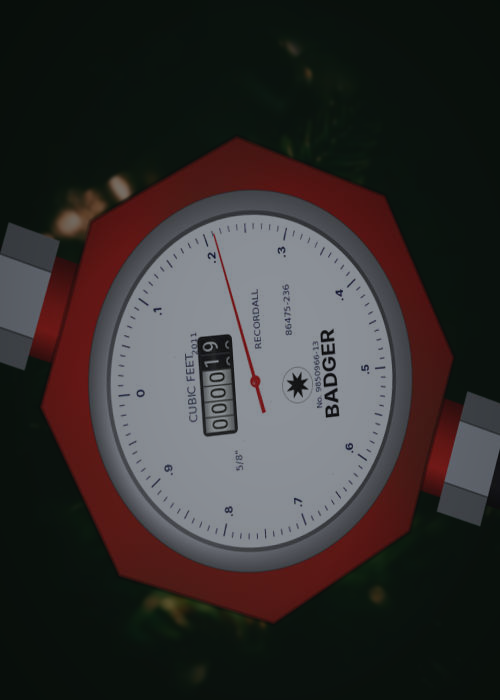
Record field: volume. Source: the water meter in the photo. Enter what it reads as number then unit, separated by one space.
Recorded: 19.21 ft³
